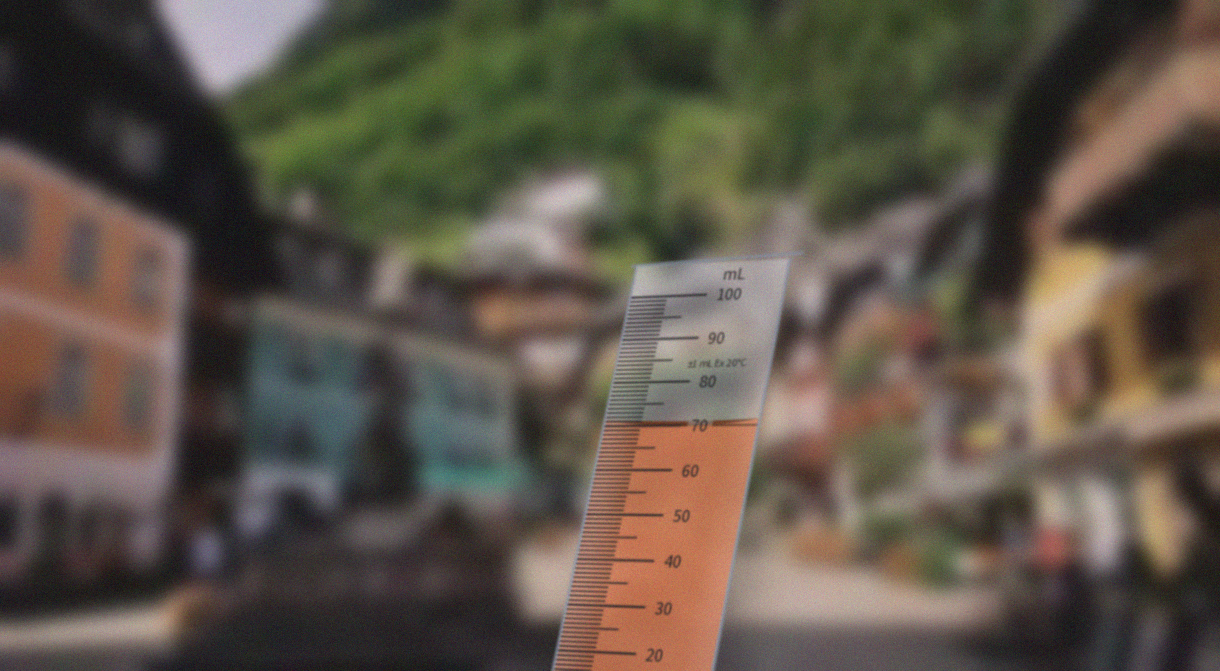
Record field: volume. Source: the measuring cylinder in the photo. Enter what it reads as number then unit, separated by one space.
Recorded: 70 mL
